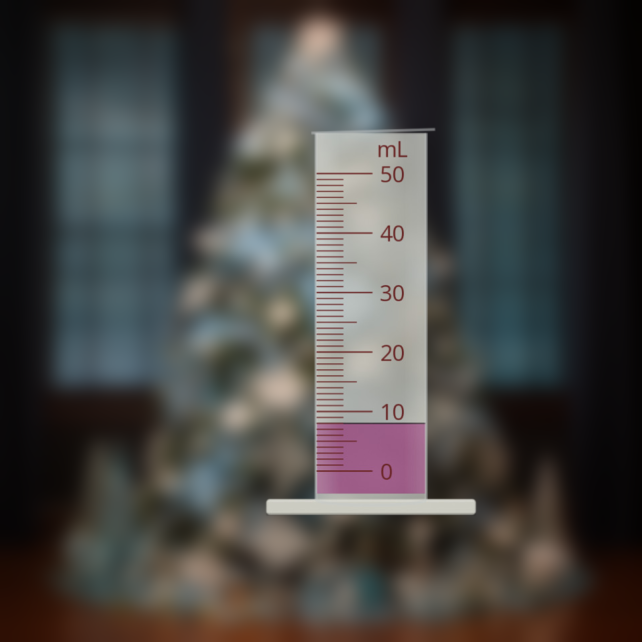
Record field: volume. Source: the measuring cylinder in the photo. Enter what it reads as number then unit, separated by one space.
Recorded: 8 mL
